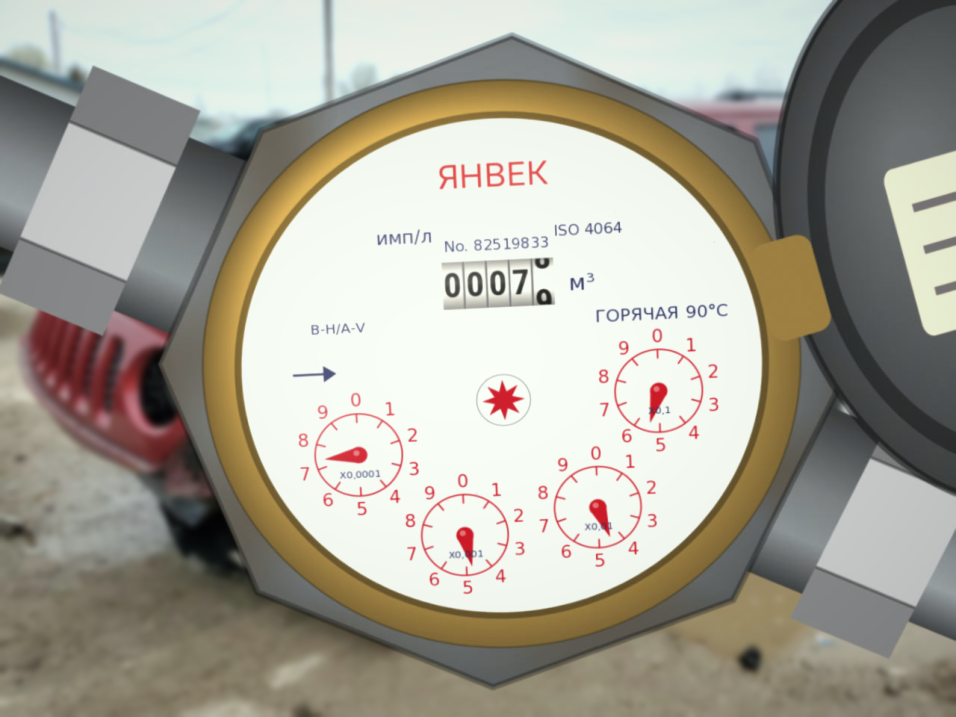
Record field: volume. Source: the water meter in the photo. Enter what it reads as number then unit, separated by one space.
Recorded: 78.5447 m³
